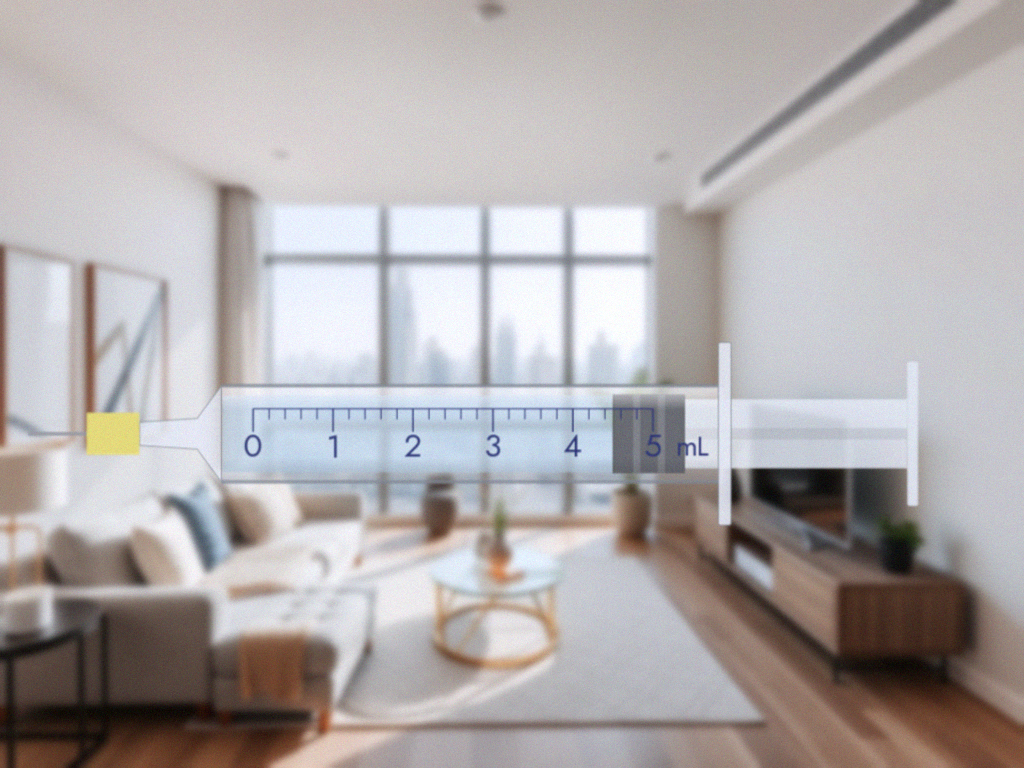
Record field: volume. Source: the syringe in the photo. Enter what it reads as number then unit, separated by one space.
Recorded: 4.5 mL
